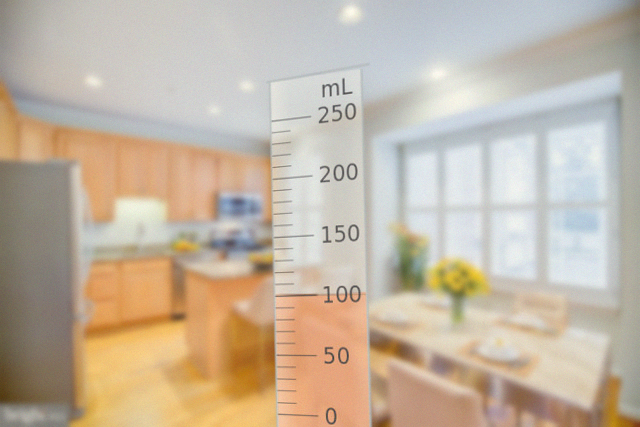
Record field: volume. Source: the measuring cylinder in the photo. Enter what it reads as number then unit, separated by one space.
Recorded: 100 mL
